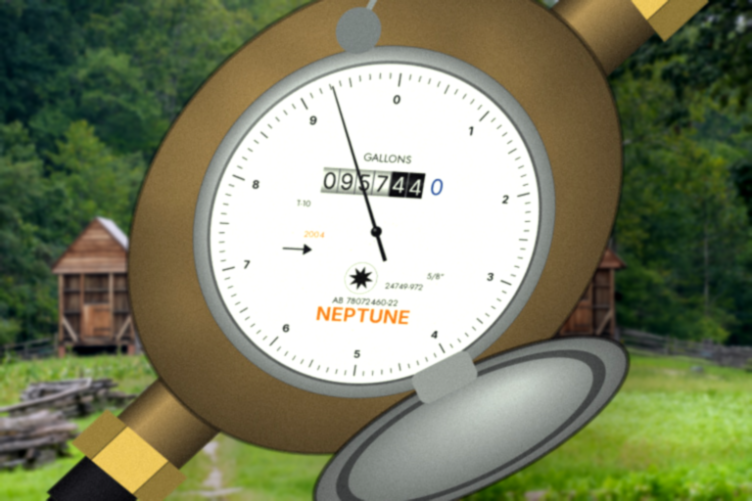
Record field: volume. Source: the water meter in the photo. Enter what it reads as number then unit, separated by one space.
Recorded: 957439.3 gal
